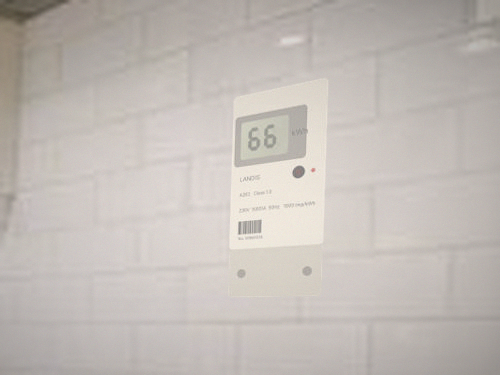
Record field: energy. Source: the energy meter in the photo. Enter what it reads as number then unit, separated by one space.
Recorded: 66 kWh
